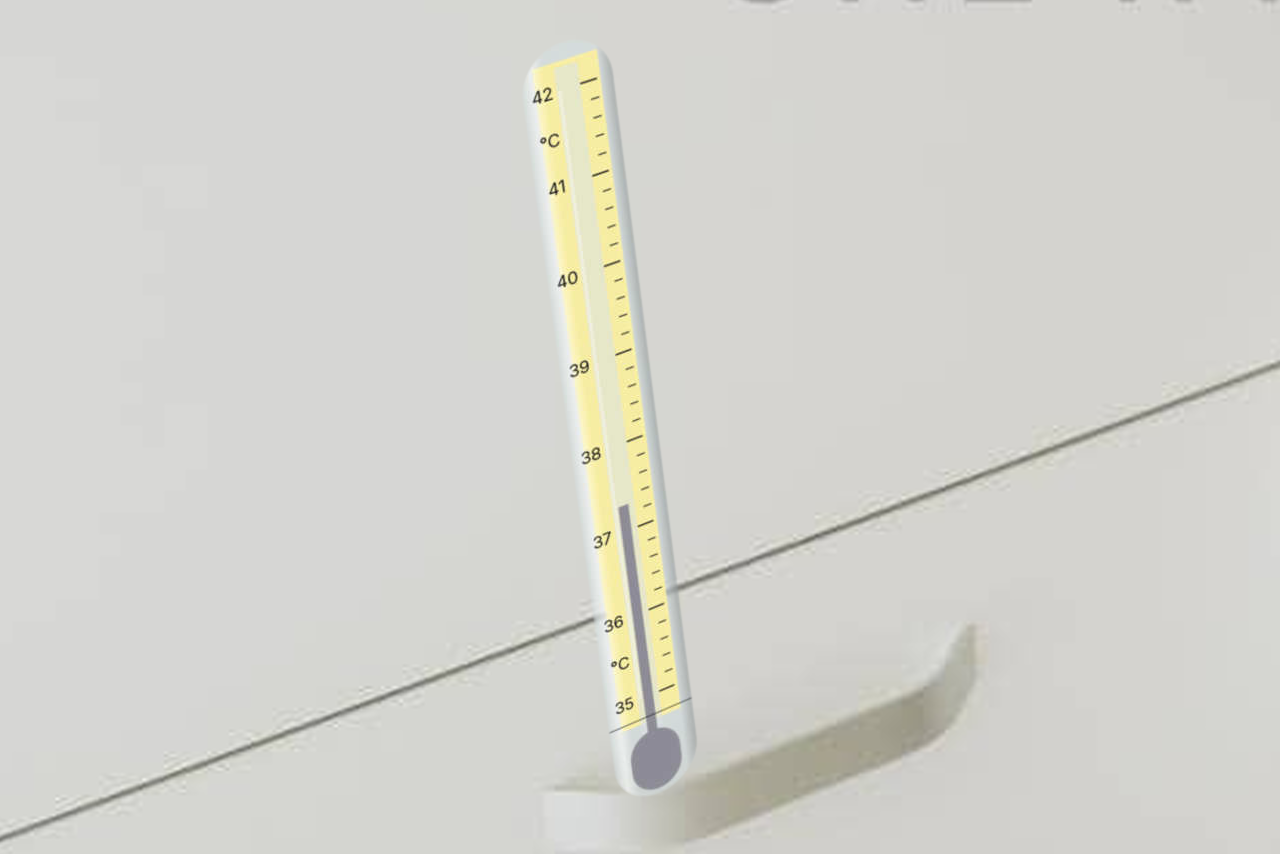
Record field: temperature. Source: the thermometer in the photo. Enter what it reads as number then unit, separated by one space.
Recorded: 37.3 °C
